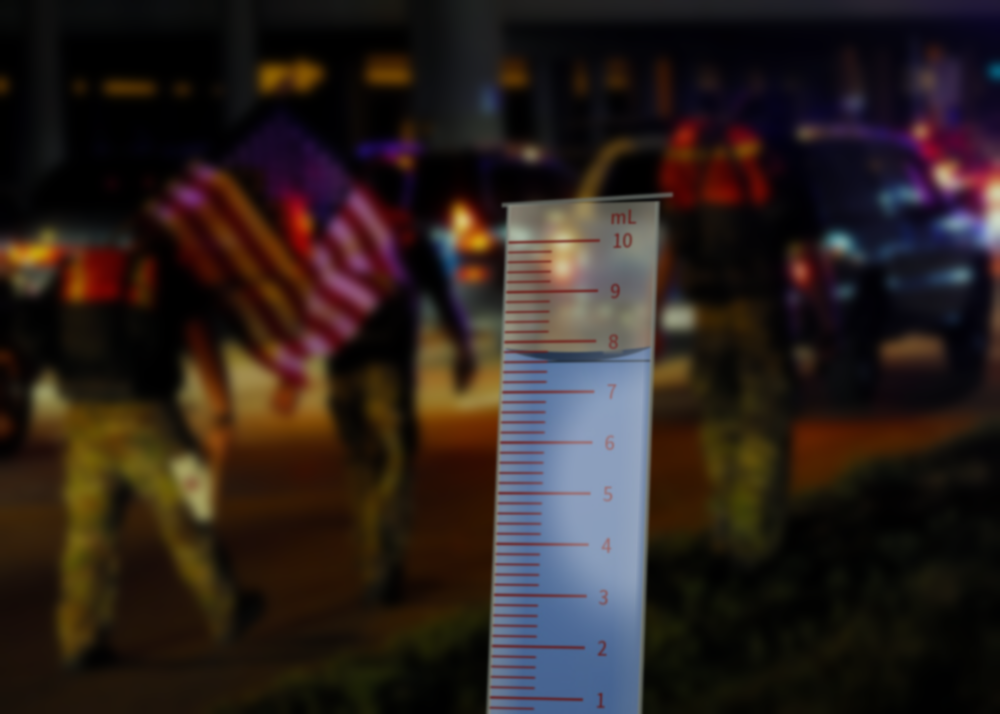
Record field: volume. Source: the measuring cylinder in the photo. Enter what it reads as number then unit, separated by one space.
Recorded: 7.6 mL
